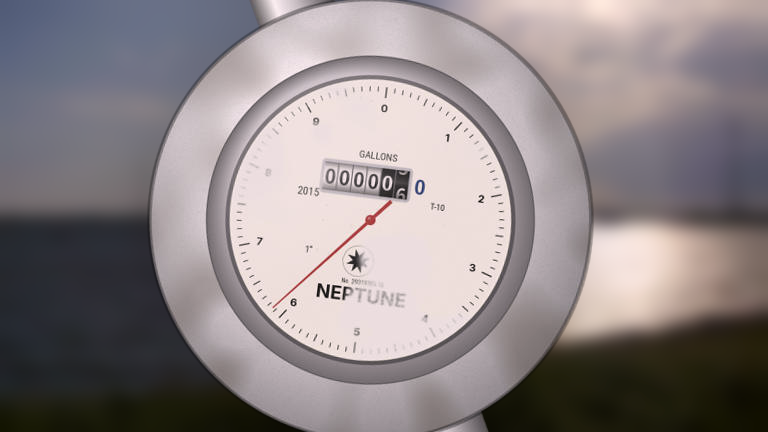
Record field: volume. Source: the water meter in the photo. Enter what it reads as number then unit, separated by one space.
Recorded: 56.1 gal
